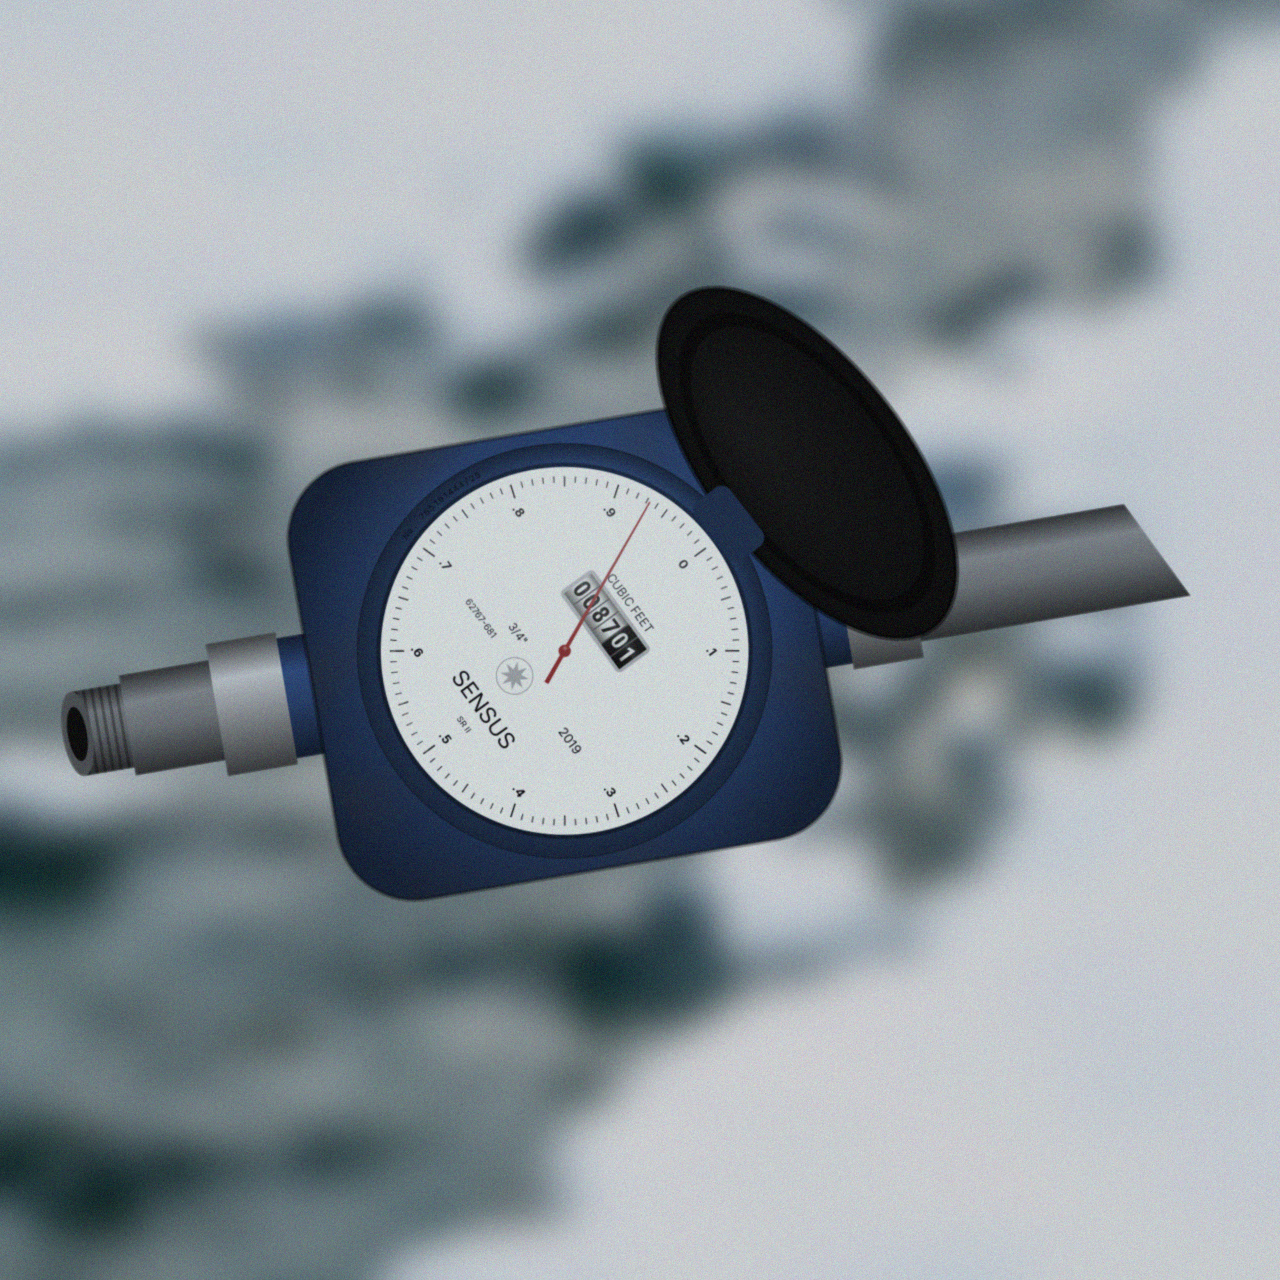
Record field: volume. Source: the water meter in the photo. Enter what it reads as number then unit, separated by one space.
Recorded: 8700.93 ft³
